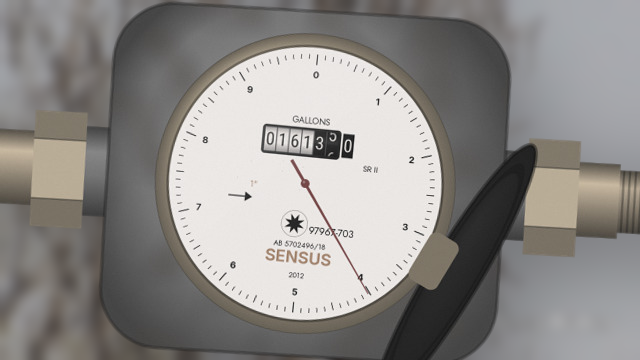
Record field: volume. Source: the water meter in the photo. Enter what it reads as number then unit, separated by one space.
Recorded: 161354.0 gal
